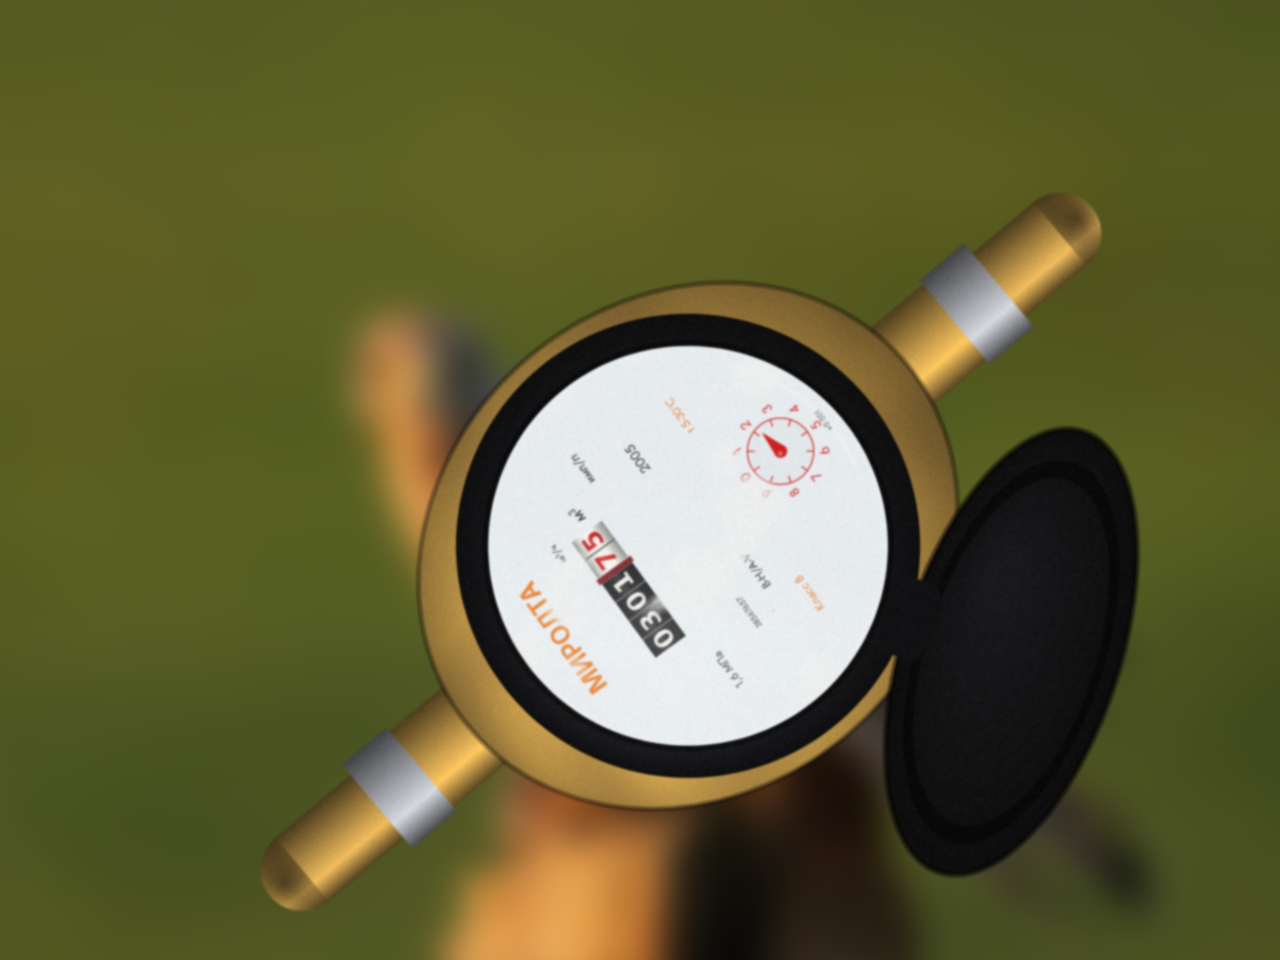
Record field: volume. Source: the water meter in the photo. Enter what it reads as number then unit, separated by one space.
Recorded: 301.752 m³
